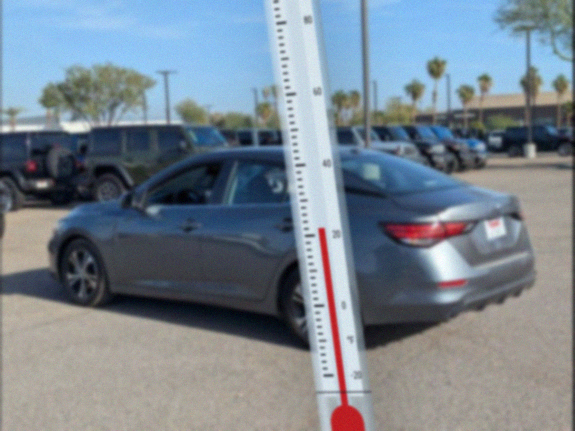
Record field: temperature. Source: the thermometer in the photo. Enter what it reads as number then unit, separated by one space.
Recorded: 22 °F
